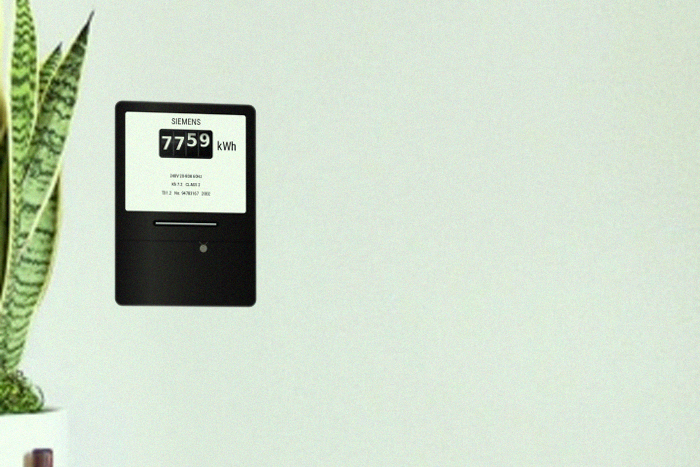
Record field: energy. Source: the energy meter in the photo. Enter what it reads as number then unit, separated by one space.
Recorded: 7759 kWh
